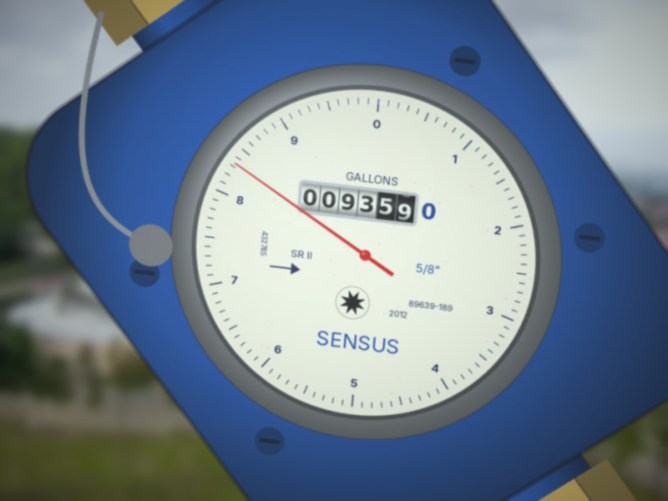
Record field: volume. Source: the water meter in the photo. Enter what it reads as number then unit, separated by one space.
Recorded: 93588.3 gal
